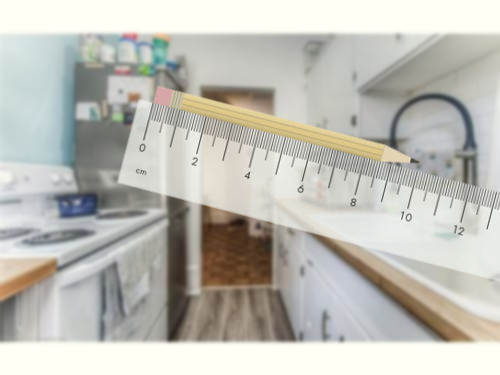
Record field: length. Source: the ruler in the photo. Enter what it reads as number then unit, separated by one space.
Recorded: 10 cm
